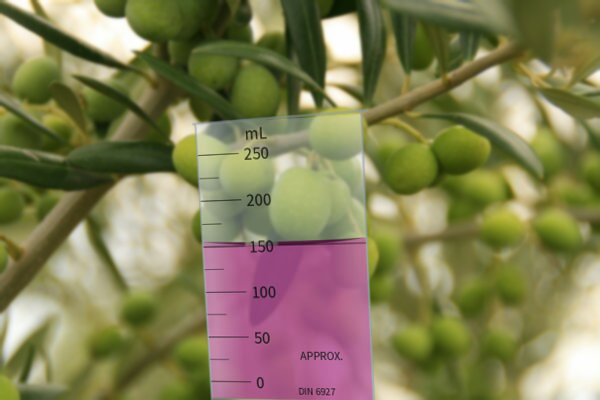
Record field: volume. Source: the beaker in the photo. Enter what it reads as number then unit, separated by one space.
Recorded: 150 mL
